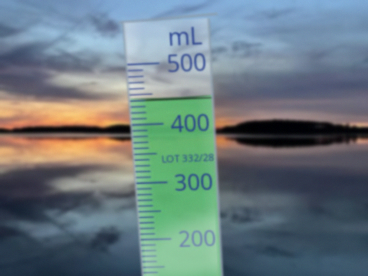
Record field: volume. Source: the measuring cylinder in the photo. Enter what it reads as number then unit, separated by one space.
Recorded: 440 mL
